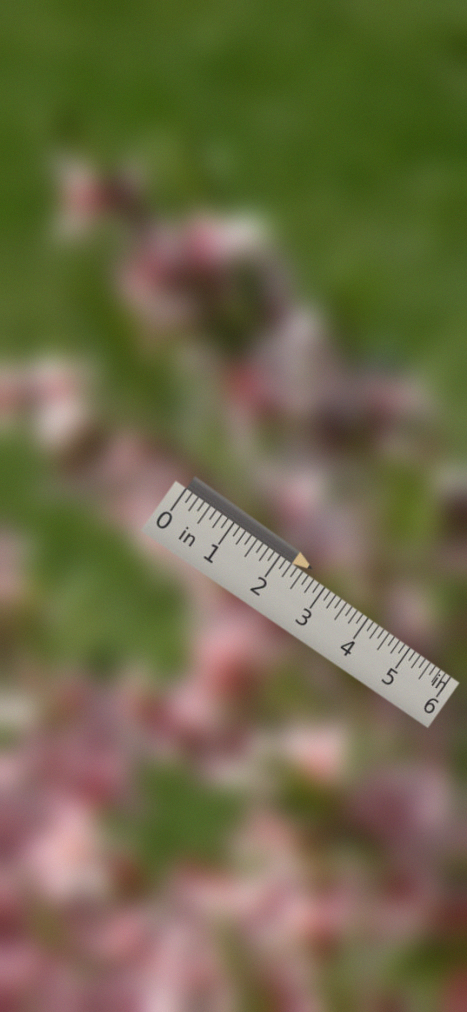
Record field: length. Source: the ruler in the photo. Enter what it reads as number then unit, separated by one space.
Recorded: 2.625 in
